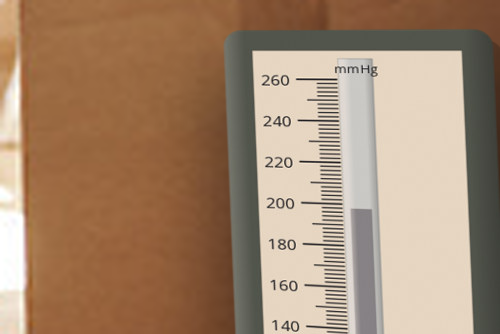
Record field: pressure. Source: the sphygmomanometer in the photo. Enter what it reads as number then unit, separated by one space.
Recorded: 198 mmHg
